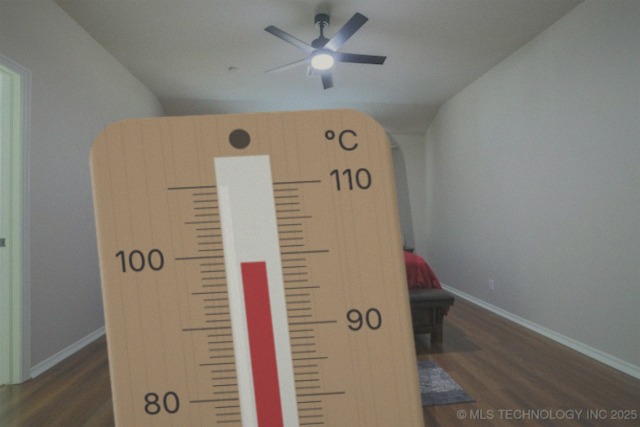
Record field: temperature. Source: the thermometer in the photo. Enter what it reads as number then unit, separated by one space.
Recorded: 99 °C
